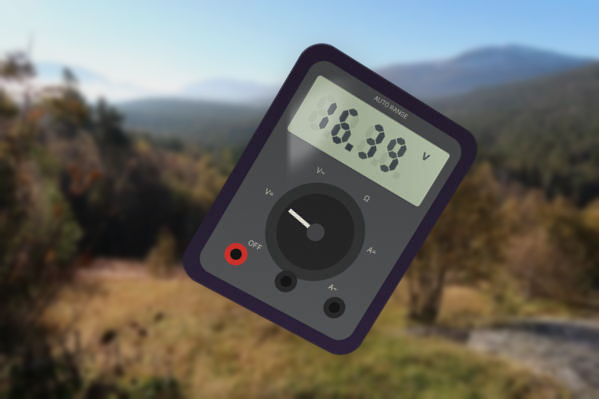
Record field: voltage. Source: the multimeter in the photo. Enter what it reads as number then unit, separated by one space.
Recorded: 16.39 V
